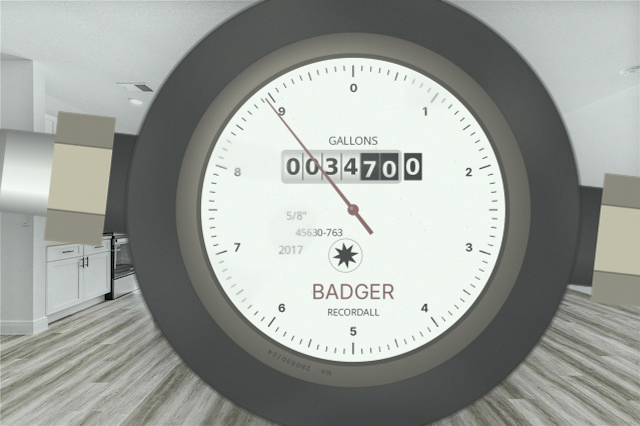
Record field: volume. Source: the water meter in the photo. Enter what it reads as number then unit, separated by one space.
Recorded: 34698.9 gal
